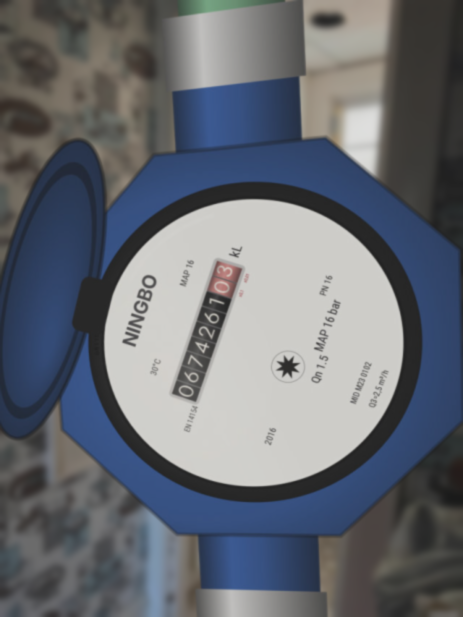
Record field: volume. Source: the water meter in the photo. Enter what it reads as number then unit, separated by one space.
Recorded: 674261.03 kL
